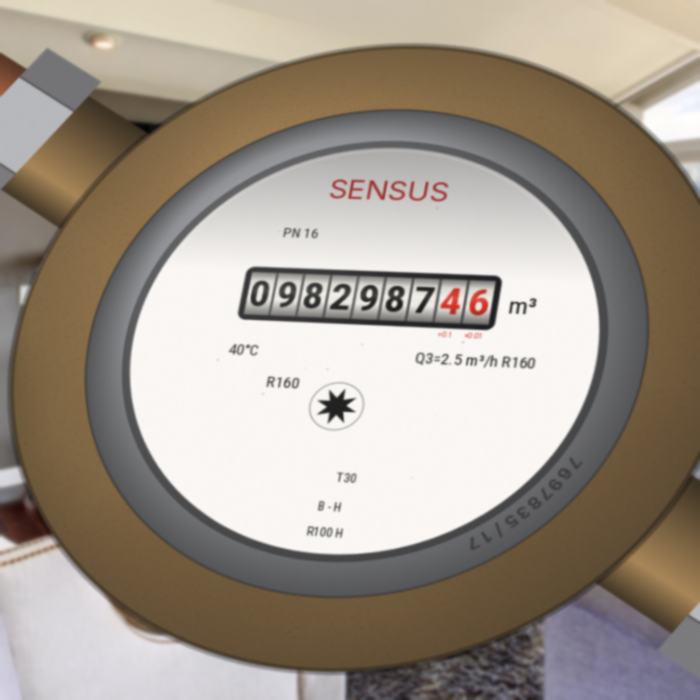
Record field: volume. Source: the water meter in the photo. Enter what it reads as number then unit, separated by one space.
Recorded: 982987.46 m³
